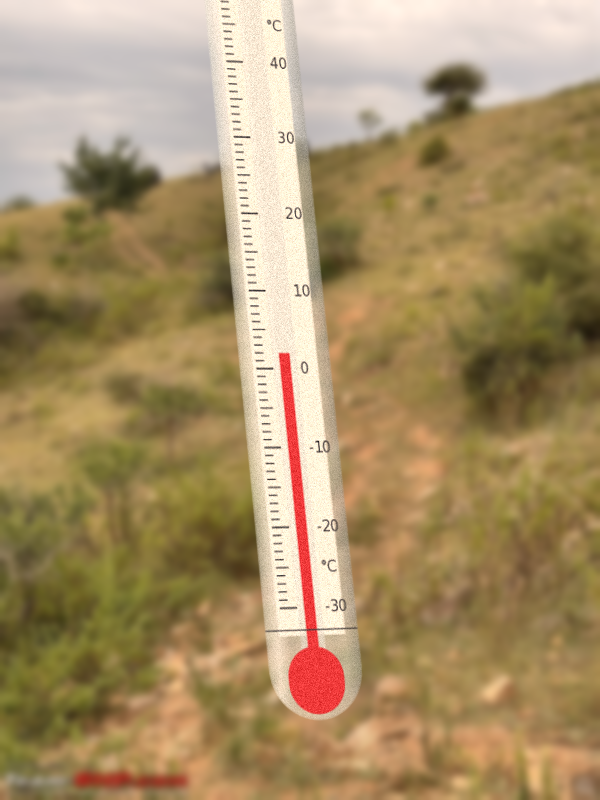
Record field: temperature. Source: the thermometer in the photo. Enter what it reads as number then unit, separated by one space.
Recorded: 2 °C
